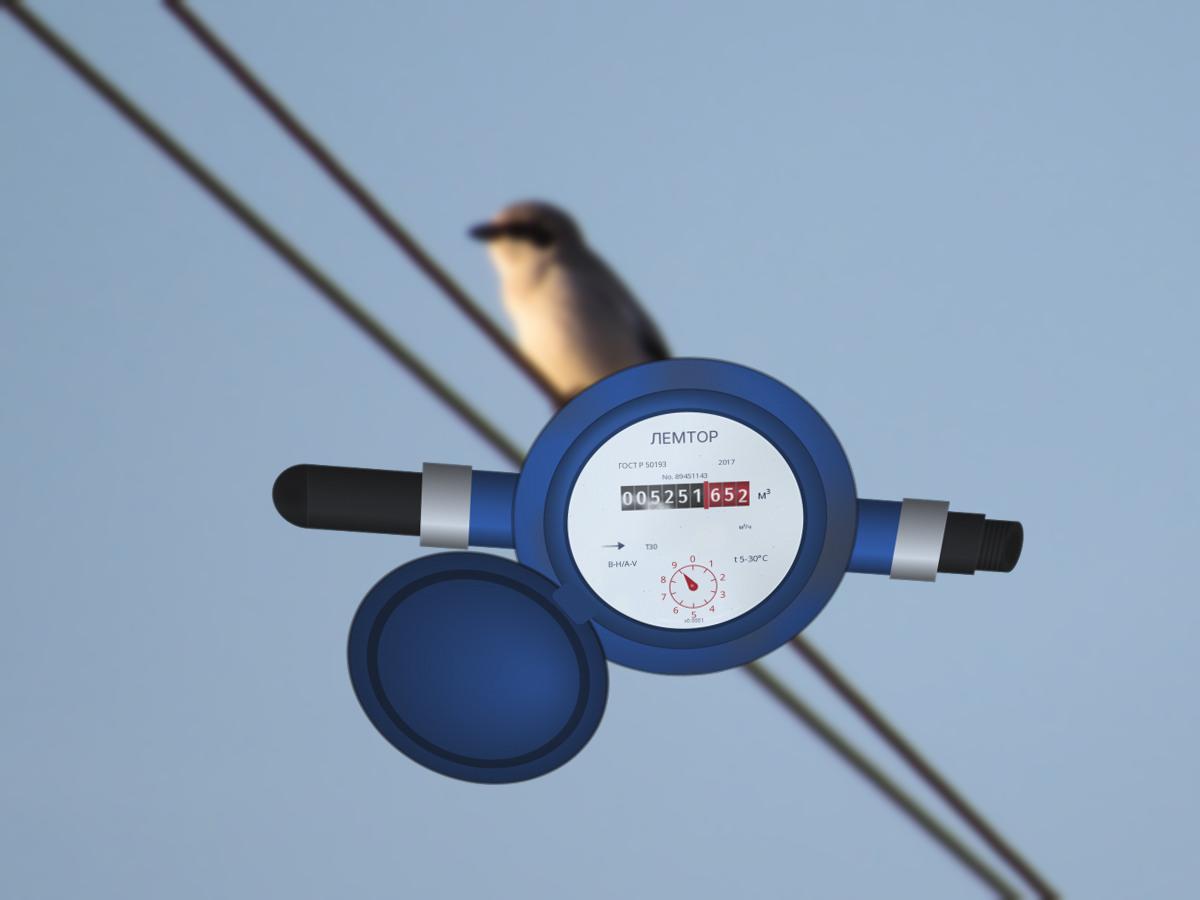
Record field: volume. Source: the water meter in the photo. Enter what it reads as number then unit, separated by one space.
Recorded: 5251.6519 m³
